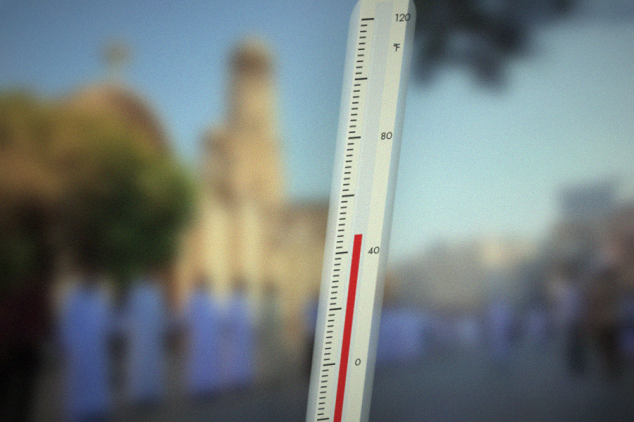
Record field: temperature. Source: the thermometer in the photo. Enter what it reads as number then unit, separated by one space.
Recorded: 46 °F
